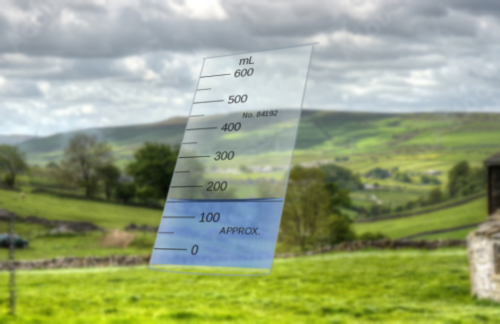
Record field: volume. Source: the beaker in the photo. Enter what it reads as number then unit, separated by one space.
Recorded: 150 mL
